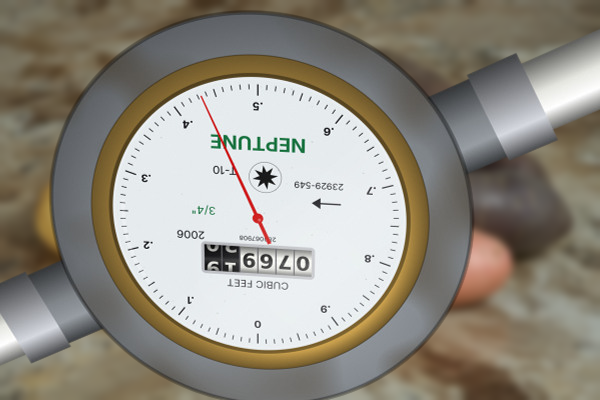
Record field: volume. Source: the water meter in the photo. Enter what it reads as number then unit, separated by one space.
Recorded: 76919.43 ft³
